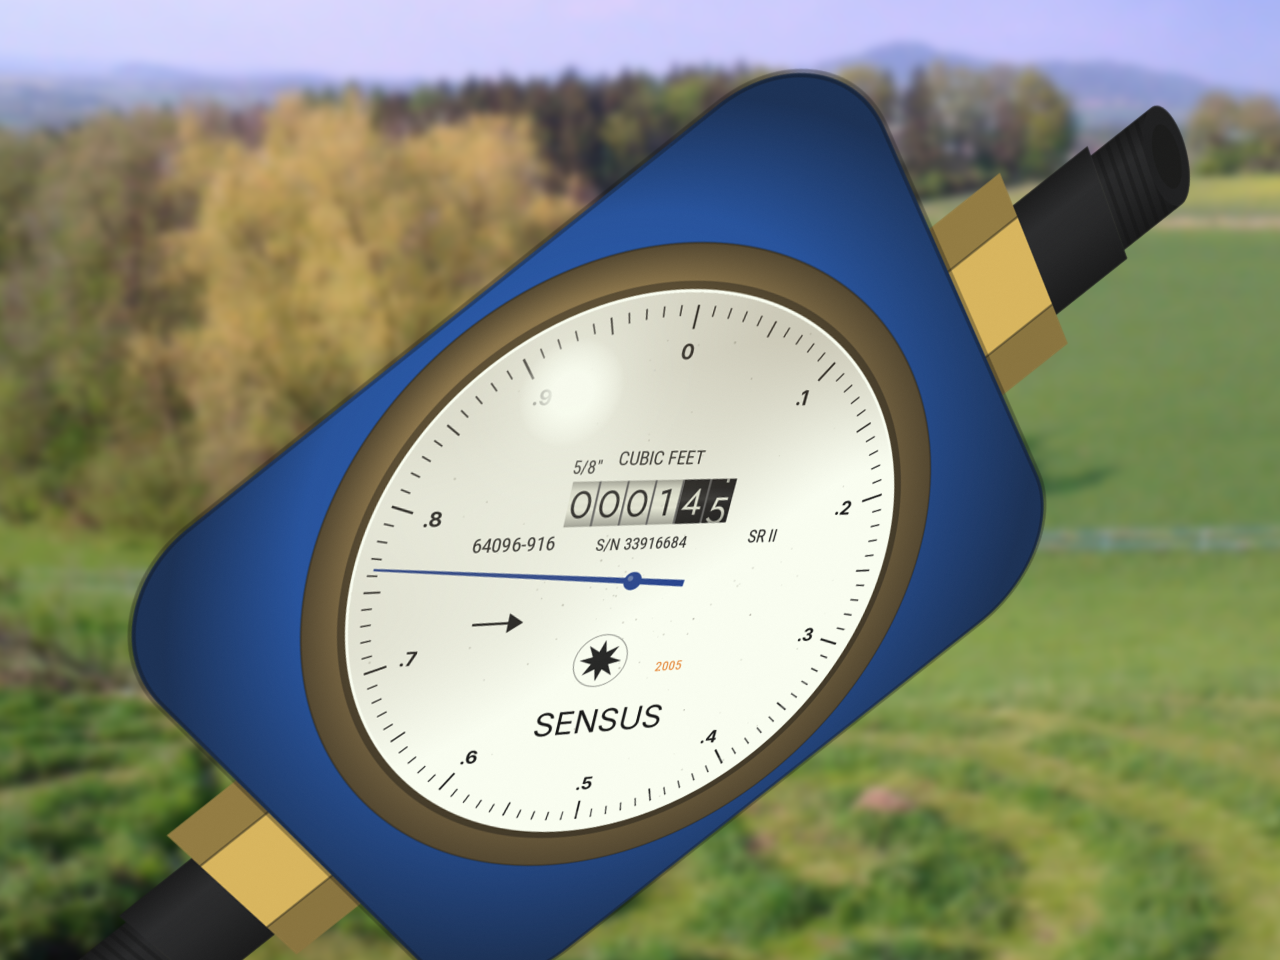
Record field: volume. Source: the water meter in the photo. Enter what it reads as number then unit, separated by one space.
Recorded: 144.76 ft³
